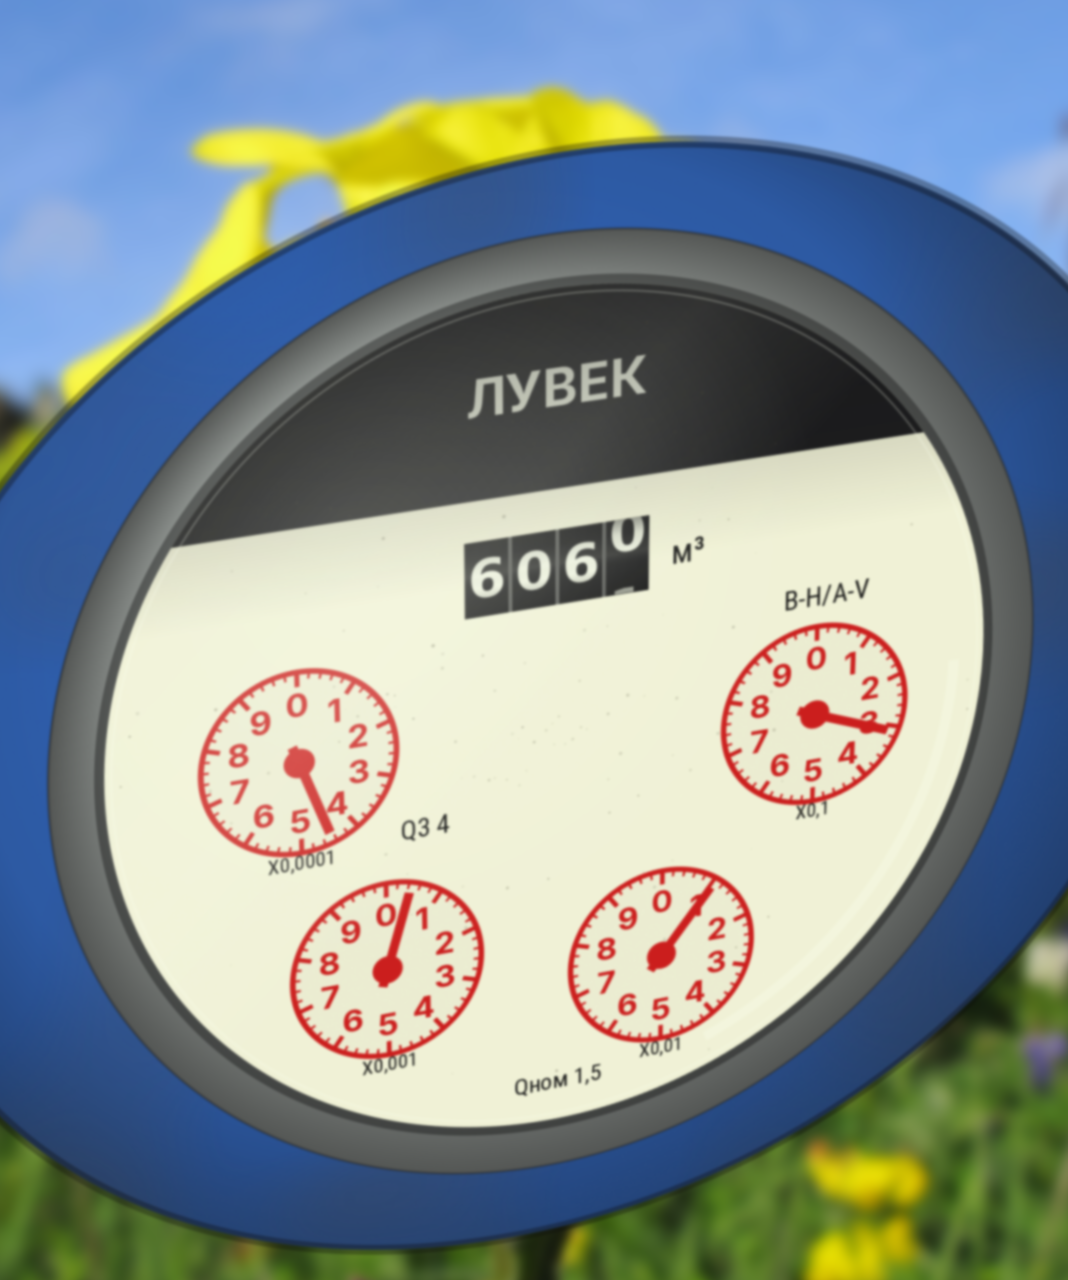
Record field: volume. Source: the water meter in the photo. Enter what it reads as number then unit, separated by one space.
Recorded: 6060.3104 m³
